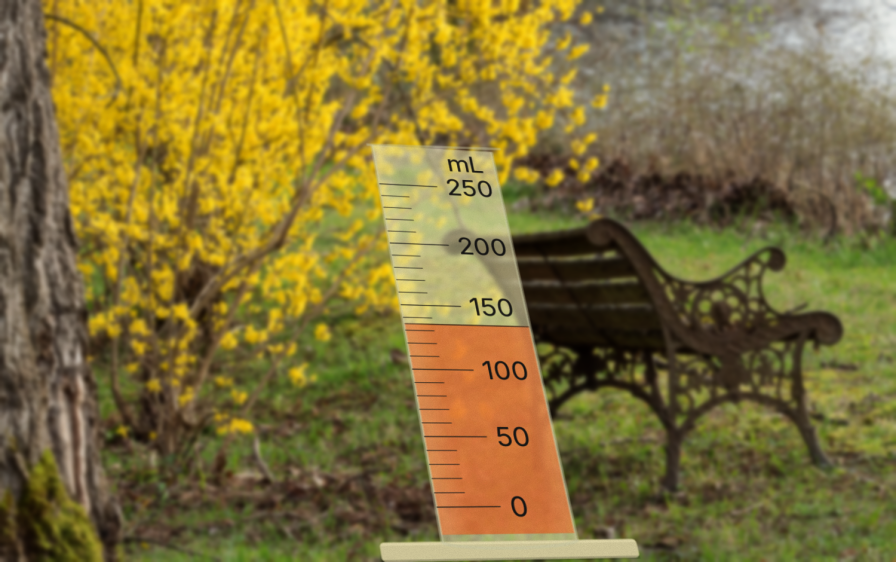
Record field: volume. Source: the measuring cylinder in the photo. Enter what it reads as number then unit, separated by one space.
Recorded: 135 mL
